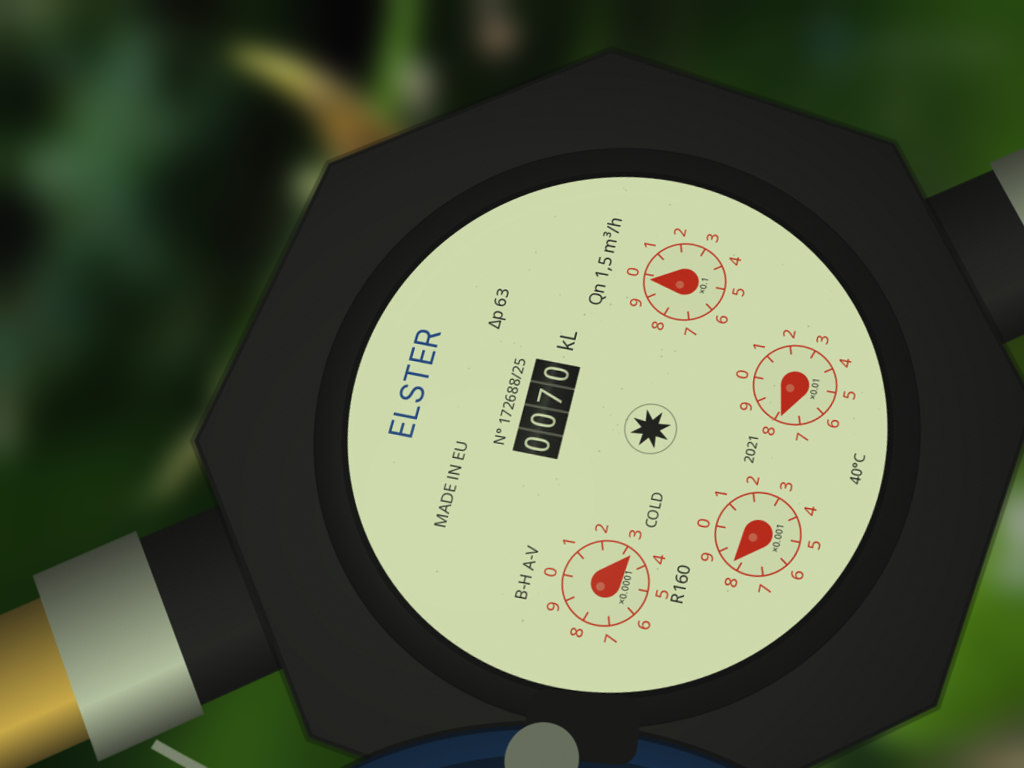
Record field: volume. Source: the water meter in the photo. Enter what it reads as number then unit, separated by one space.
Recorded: 69.9783 kL
